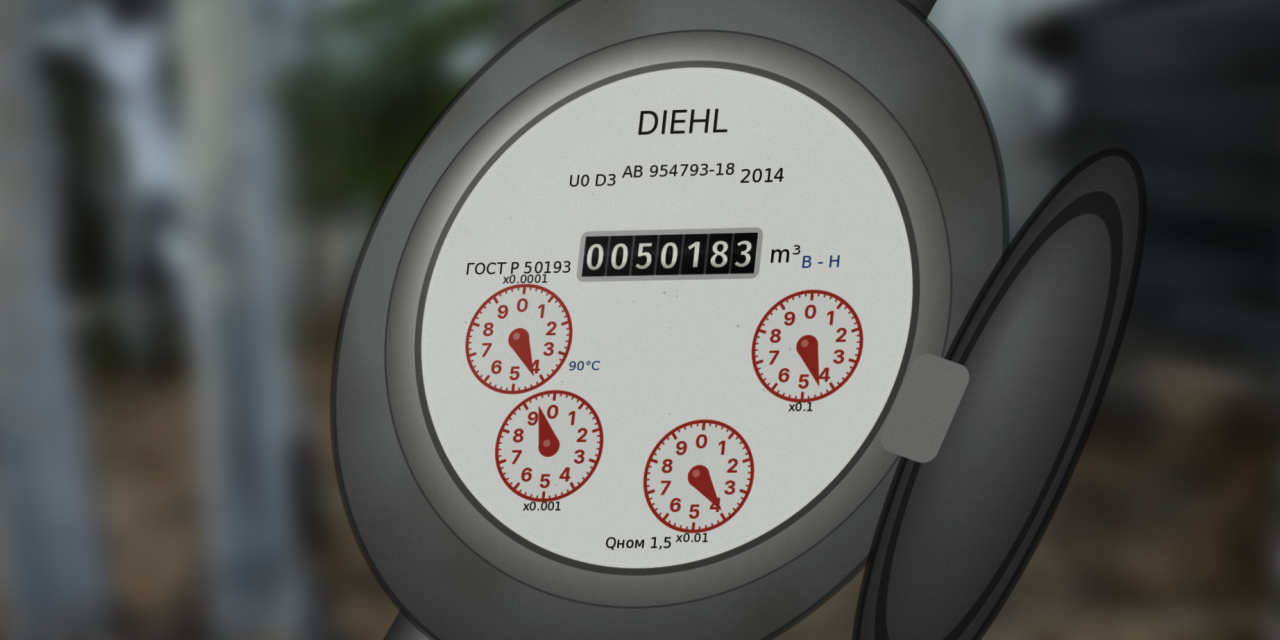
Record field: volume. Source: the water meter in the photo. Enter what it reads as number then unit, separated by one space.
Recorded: 50183.4394 m³
